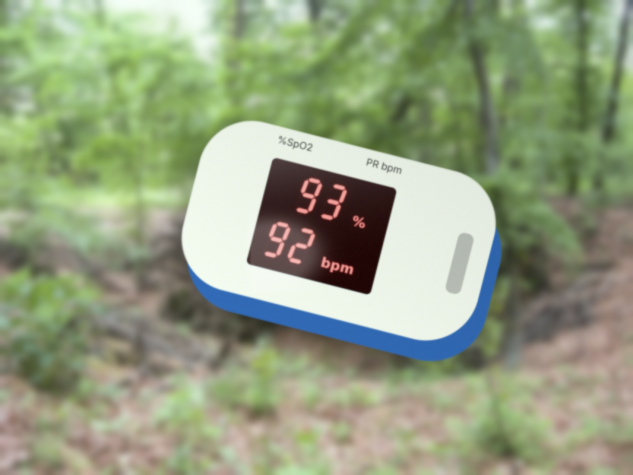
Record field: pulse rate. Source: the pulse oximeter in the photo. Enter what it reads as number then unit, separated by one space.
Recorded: 92 bpm
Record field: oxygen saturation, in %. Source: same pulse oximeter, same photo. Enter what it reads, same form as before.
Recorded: 93 %
